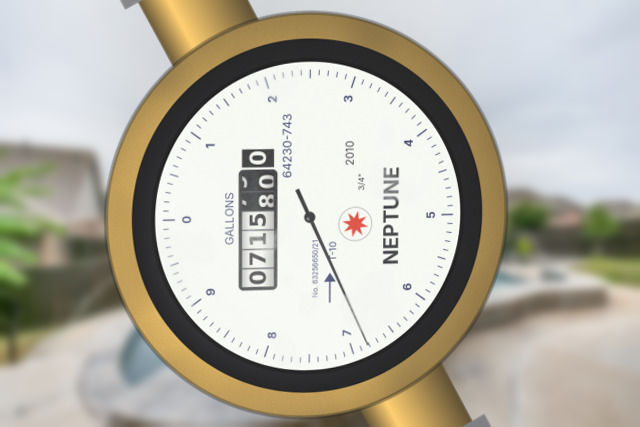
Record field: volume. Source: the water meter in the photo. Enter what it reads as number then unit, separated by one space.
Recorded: 715796.8 gal
